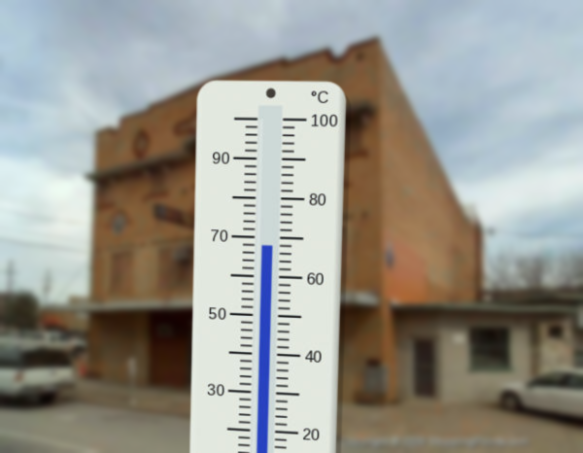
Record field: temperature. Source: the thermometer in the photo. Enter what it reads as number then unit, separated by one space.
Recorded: 68 °C
